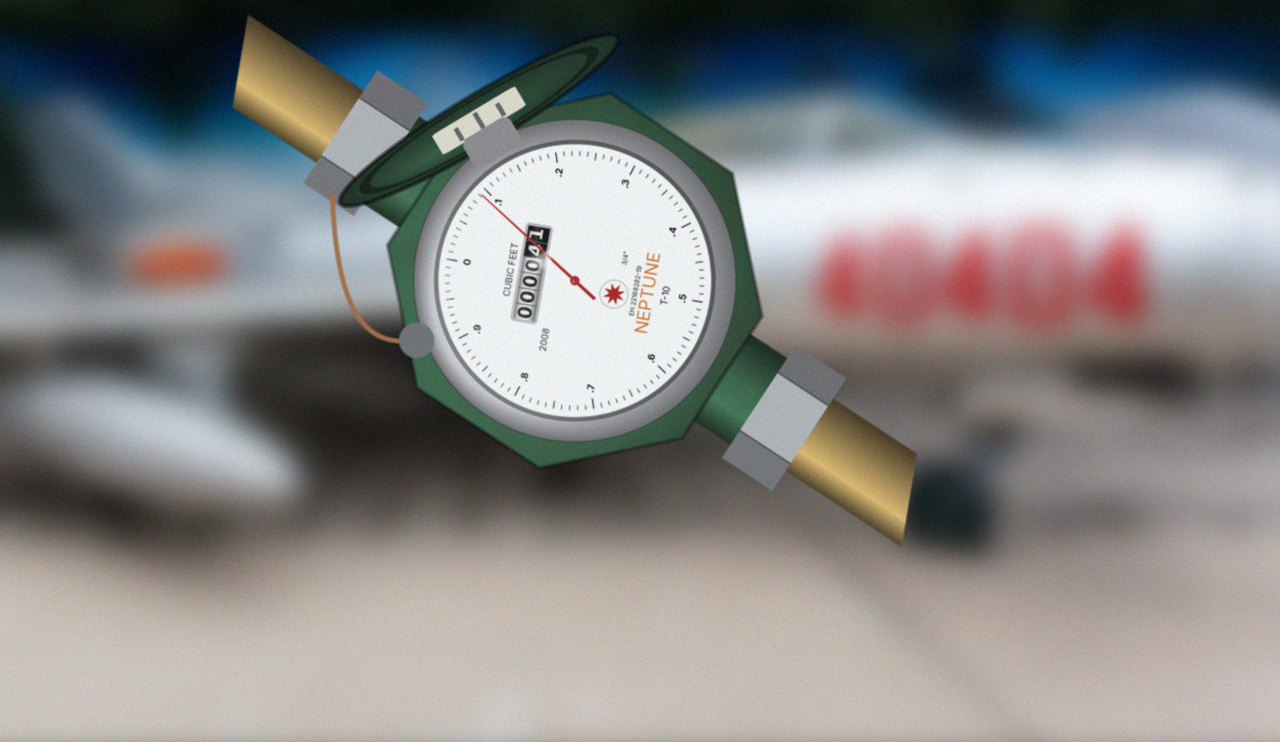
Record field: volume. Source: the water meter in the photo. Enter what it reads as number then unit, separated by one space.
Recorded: 41.09 ft³
